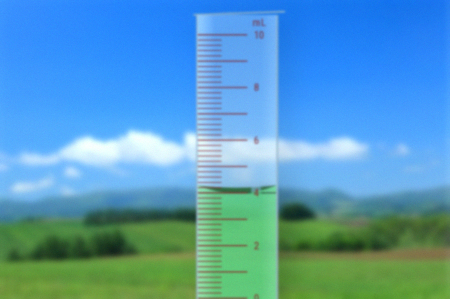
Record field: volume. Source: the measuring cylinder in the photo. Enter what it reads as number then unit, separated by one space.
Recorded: 4 mL
